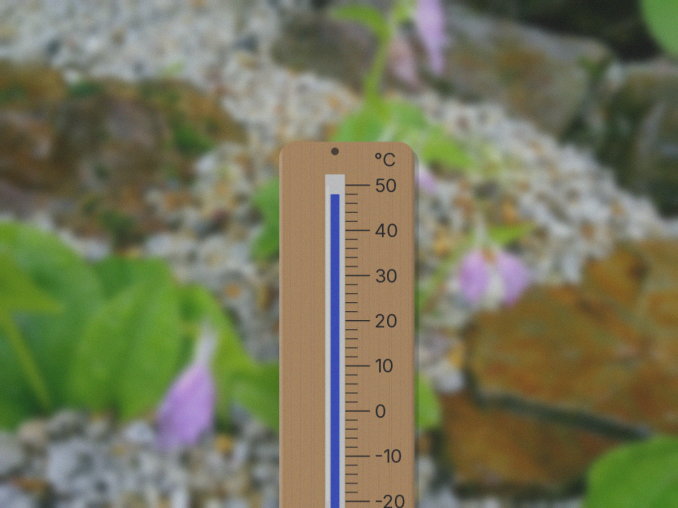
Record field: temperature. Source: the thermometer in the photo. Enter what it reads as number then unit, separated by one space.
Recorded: 48 °C
